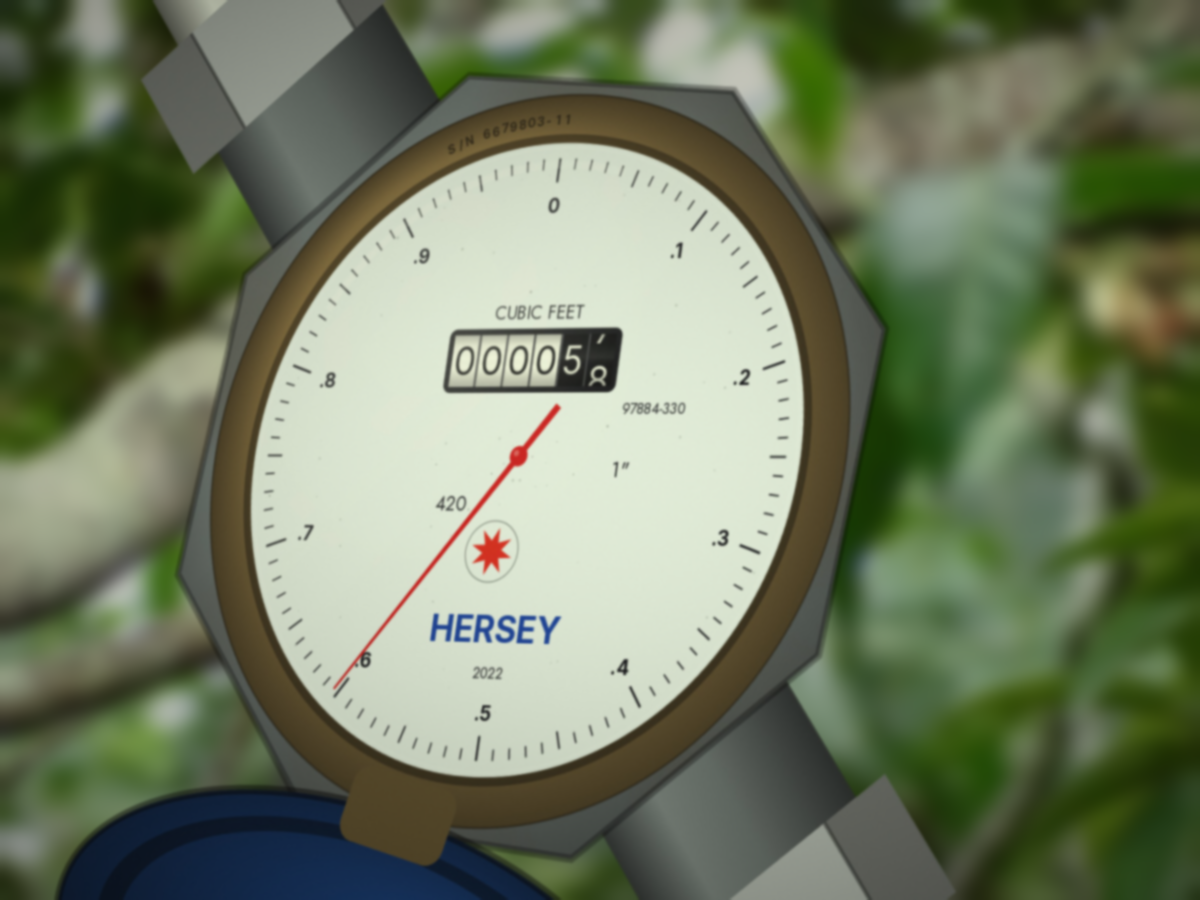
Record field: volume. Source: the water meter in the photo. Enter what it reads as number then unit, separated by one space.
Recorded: 57.60 ft³
